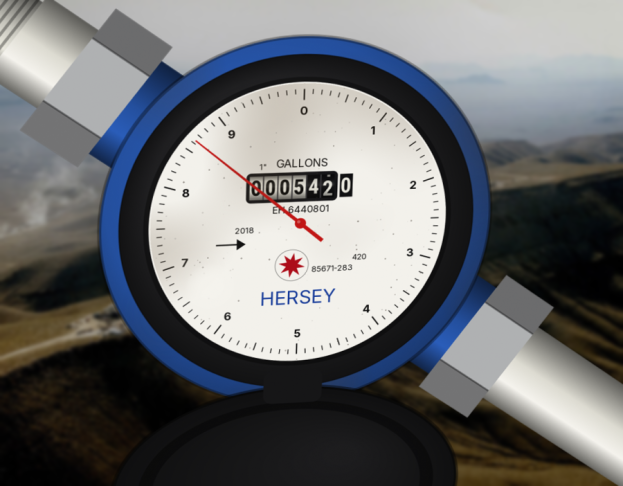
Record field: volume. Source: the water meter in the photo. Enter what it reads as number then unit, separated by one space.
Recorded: 5418.6 gal
